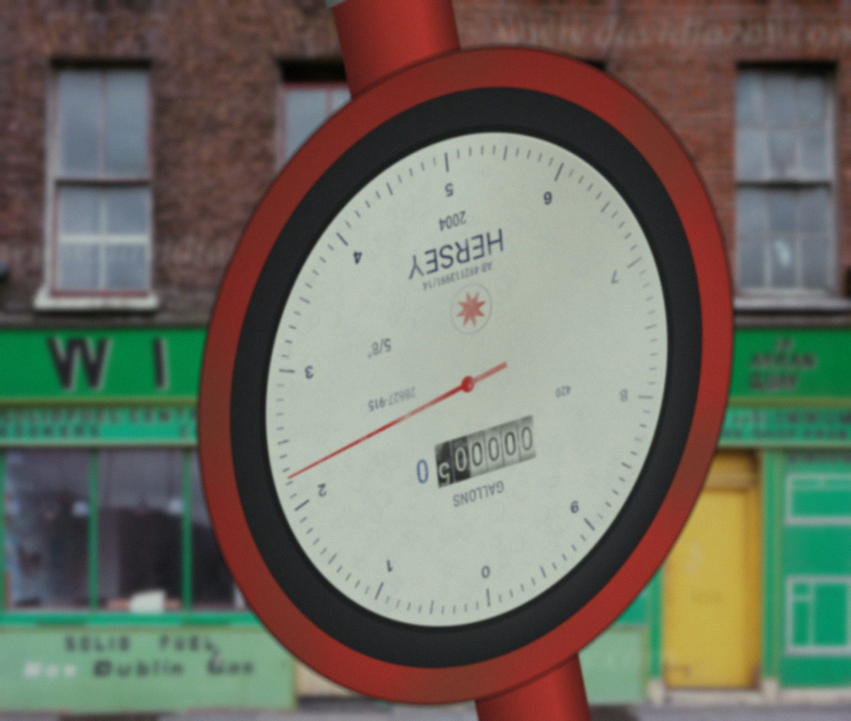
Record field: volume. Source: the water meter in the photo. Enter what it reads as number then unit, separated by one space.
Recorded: 52.2 gal
